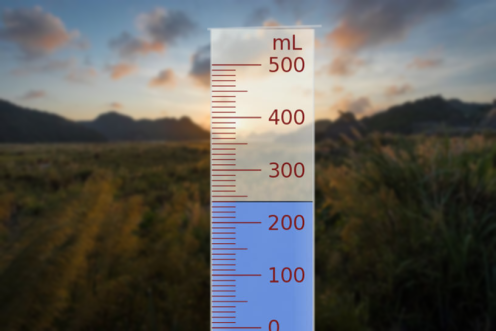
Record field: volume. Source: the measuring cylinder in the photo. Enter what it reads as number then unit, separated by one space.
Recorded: 240 mL
